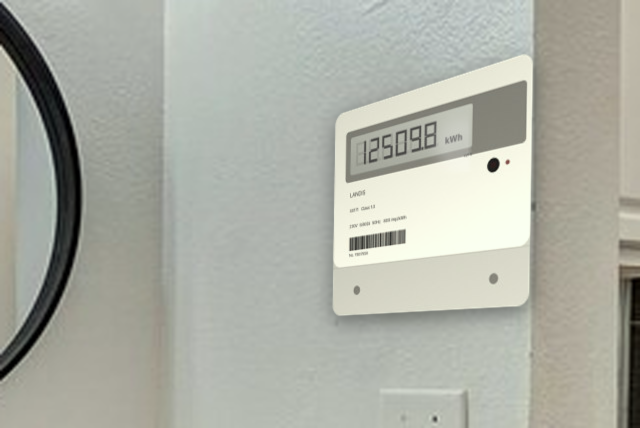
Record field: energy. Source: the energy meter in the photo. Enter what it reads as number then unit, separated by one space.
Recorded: 12509.8 kWh
